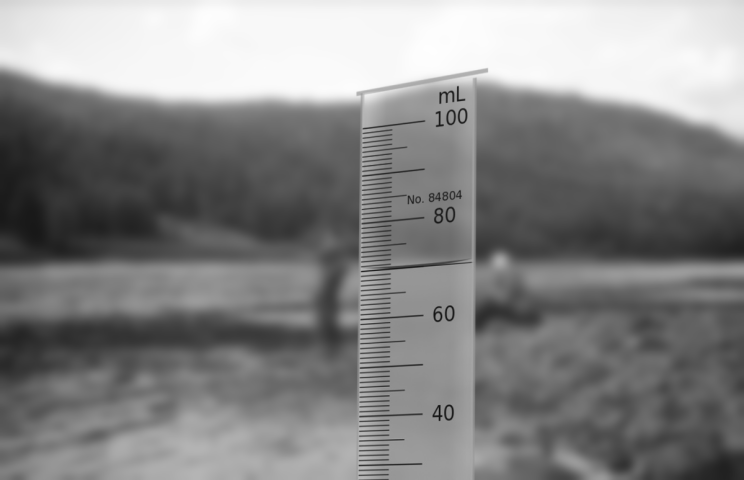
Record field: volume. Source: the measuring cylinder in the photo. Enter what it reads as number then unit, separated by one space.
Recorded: 70 mL
